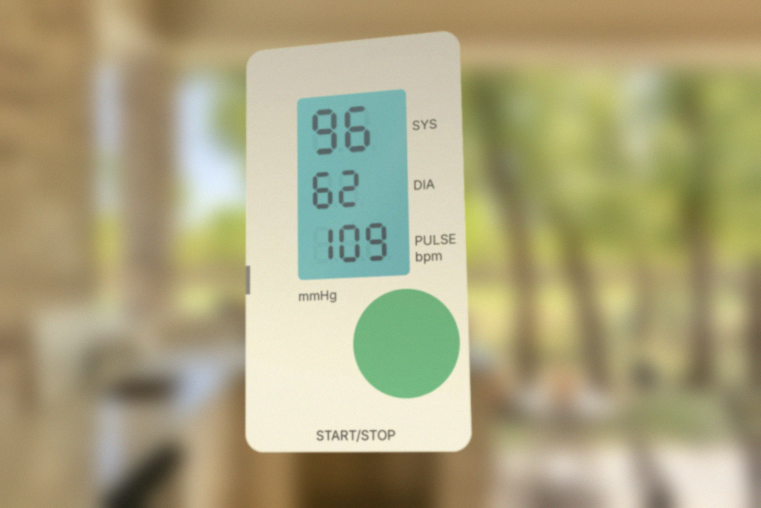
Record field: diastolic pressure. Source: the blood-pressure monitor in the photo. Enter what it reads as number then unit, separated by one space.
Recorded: 62 mmHg
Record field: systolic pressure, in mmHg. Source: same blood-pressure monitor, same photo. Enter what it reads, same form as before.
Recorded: 96 mmHg
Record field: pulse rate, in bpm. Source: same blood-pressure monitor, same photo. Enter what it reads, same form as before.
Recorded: 109 bpm
